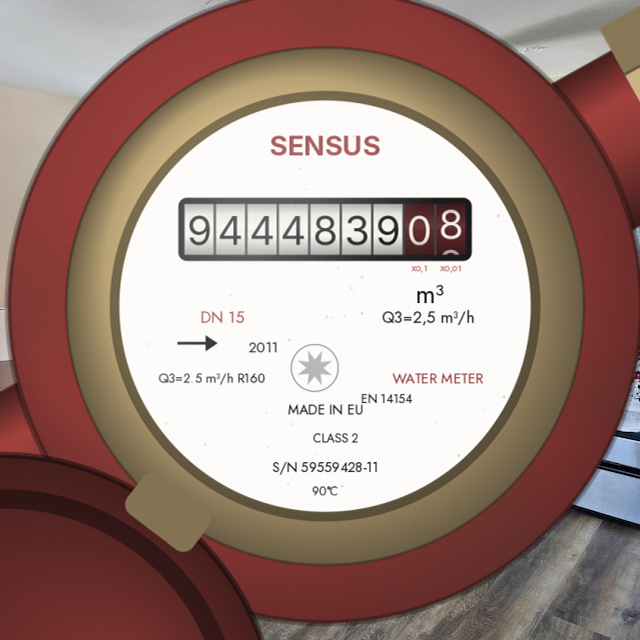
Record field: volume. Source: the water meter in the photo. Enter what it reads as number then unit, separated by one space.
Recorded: 9444839.08 m³
